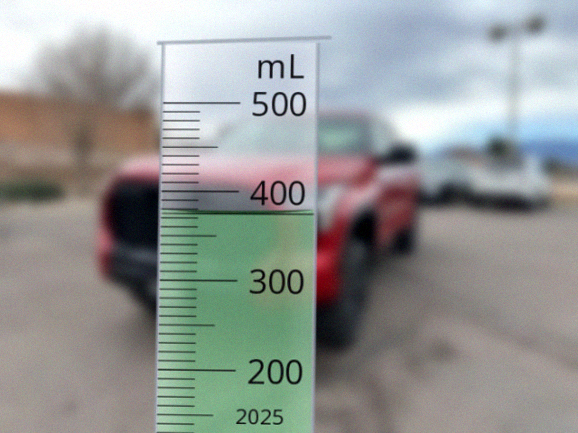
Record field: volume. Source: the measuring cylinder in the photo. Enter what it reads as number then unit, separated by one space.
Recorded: 375 mL
